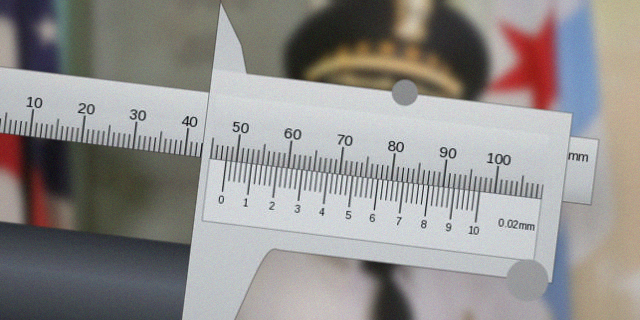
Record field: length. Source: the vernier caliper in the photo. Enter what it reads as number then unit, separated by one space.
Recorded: 48.0 mm
